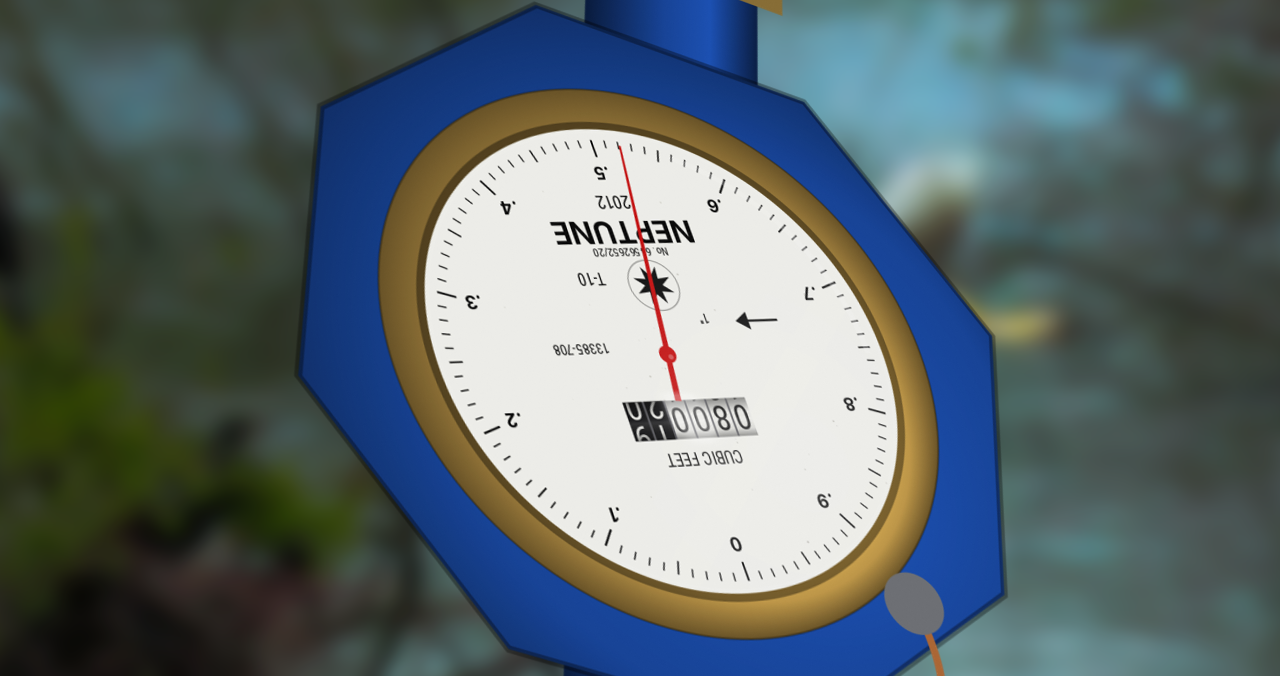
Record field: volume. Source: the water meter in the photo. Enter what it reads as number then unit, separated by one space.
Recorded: 80019.52 ft³
